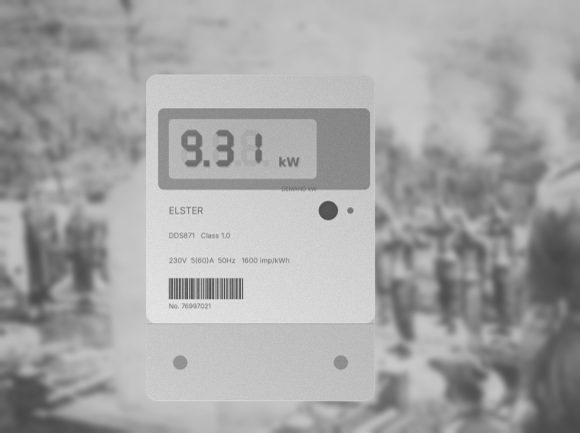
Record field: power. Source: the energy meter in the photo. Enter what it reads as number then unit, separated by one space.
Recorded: 9.31 kW
